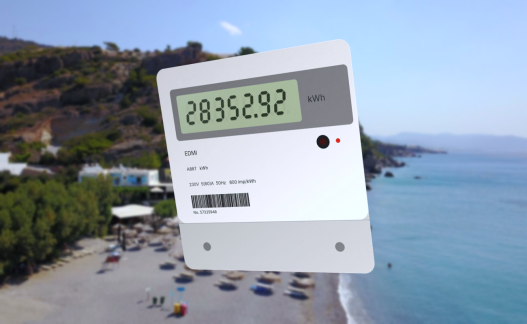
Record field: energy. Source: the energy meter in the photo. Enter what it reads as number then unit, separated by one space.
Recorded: 28352.92 kWh
